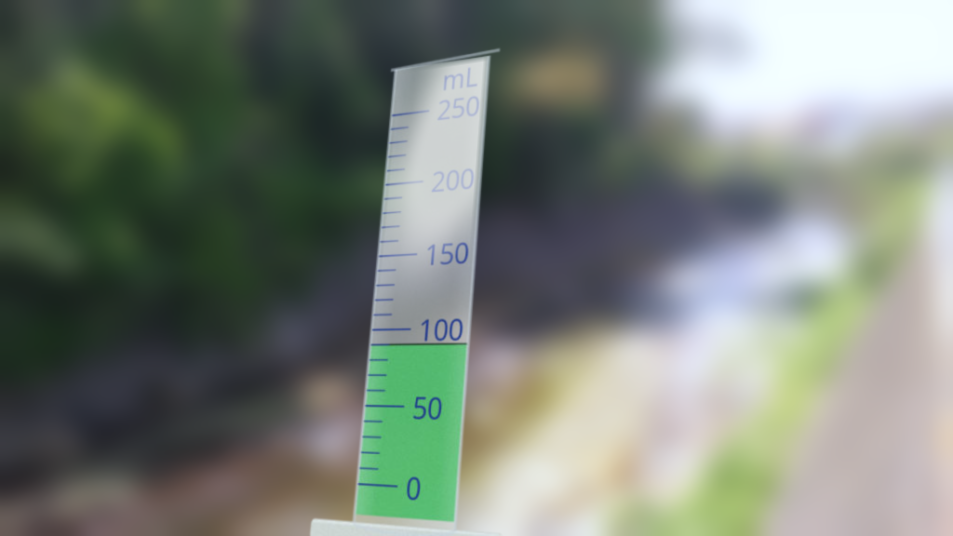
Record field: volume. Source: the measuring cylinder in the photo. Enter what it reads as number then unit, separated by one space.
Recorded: 90 mL
